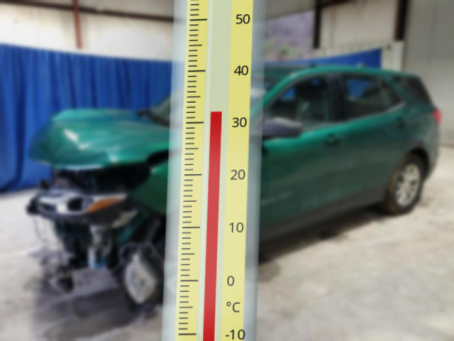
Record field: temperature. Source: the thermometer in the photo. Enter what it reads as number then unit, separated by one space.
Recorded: 32 °C
